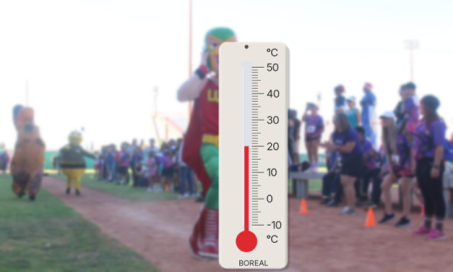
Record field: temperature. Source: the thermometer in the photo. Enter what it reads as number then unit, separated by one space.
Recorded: 20 °C
